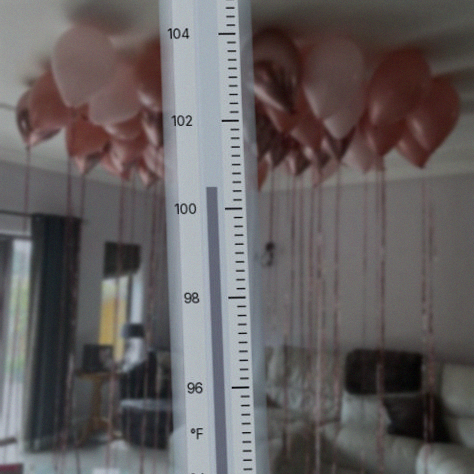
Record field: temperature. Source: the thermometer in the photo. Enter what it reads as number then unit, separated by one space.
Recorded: 100.5 °F
